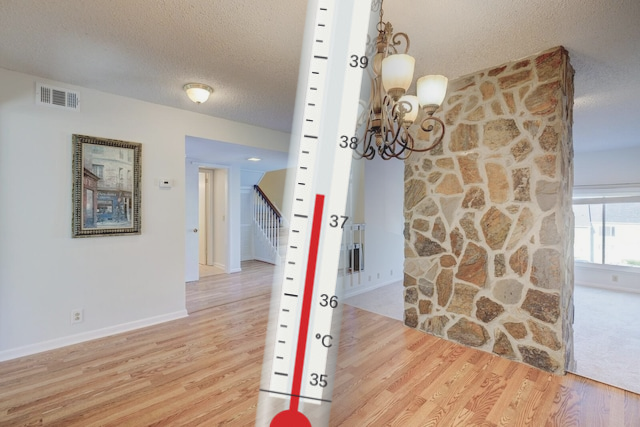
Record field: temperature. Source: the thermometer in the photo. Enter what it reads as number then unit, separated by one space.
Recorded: 37.3 °C
